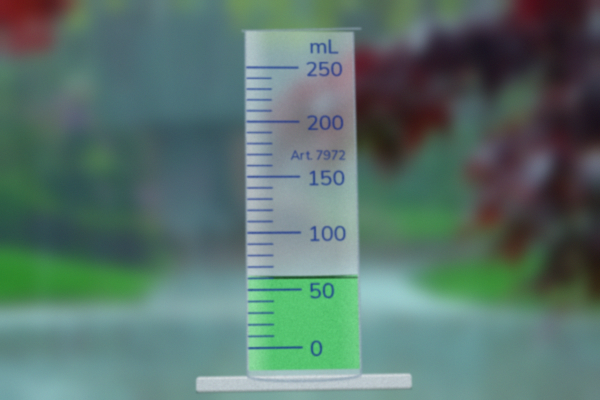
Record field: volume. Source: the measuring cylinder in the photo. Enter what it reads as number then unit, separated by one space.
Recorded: 60 mL
